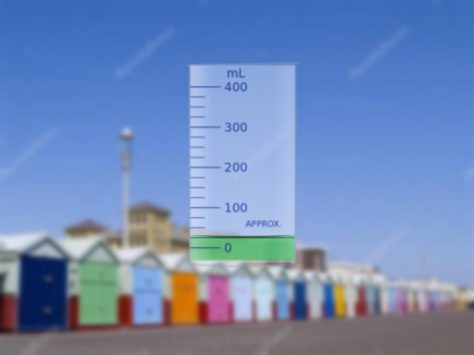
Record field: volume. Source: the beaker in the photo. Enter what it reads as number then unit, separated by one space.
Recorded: 25 mL
